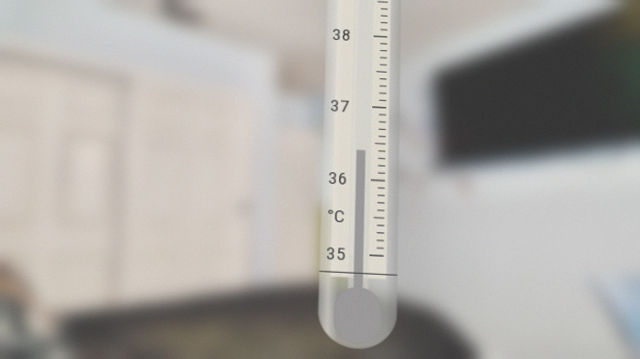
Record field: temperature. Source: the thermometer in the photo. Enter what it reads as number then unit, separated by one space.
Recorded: 36.4 °C
